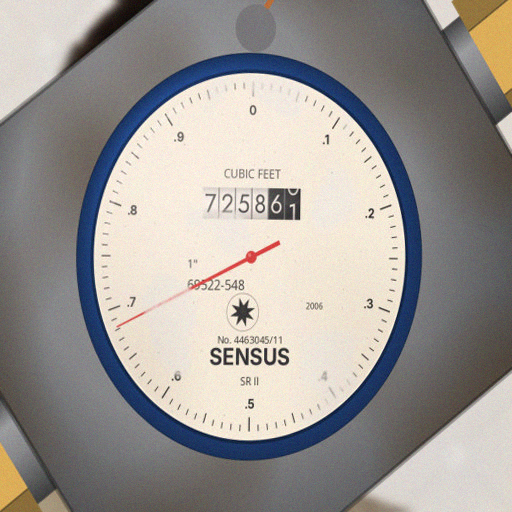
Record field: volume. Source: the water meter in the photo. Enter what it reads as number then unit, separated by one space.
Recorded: 725860.68 ft³
